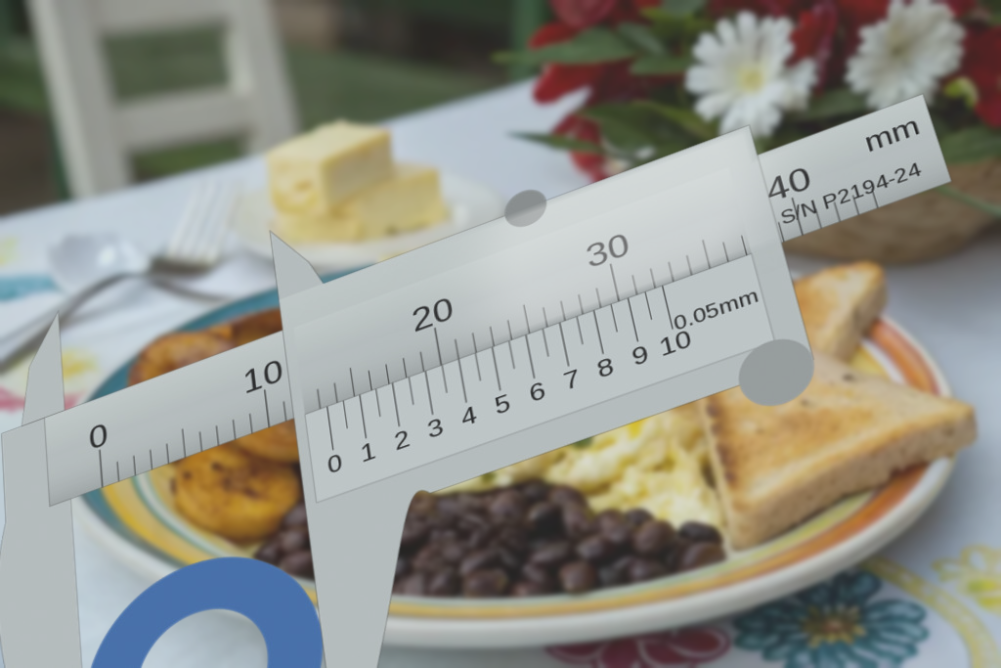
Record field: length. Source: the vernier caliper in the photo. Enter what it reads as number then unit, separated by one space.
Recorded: 13.4 mm
